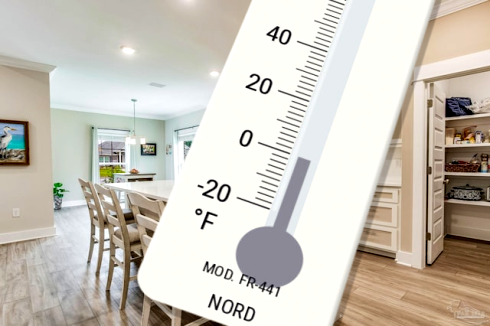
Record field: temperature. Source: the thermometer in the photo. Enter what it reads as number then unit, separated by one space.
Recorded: 0 °F
